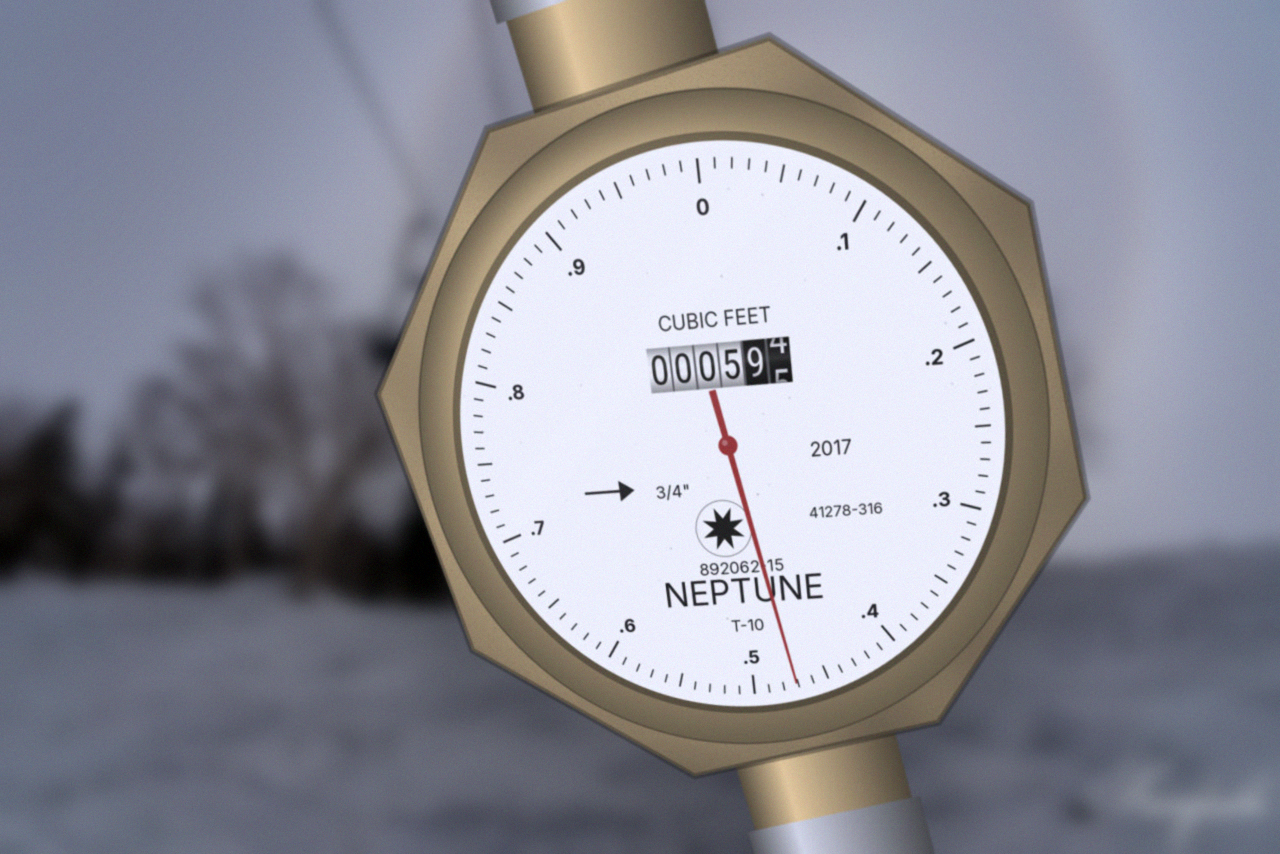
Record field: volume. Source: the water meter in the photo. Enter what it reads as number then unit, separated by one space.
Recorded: 594.47 ft³
